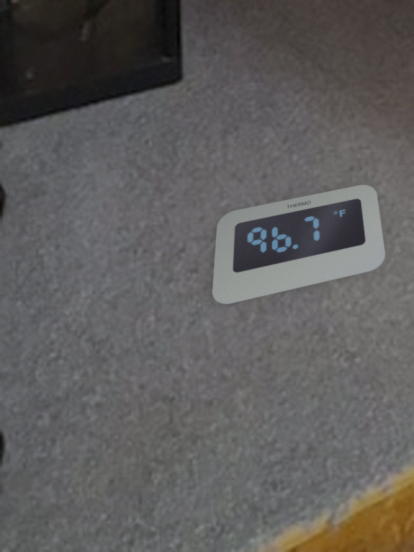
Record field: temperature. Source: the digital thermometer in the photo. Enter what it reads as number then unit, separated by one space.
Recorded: 96.7 °F
